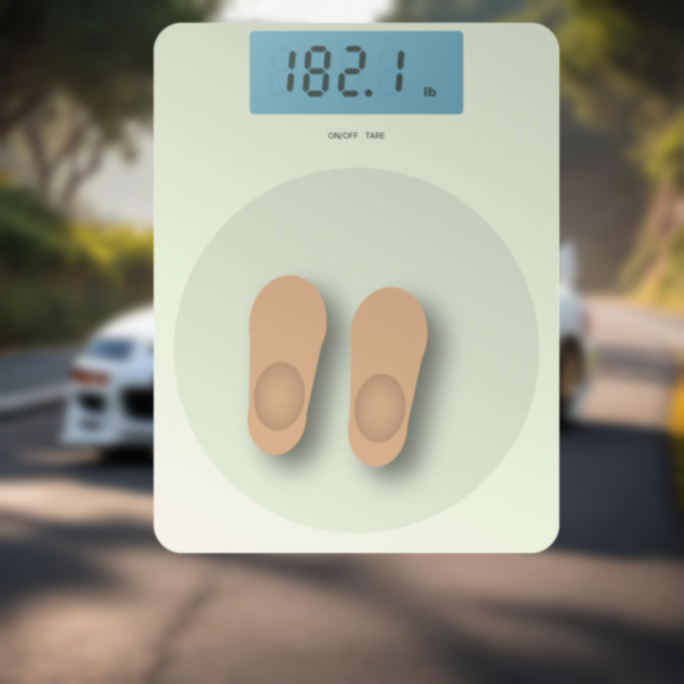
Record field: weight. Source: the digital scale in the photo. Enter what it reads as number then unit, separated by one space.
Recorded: 182.1 lb
